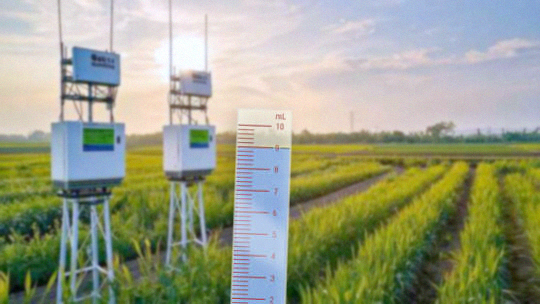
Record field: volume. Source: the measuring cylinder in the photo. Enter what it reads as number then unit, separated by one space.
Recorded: 9 mL
